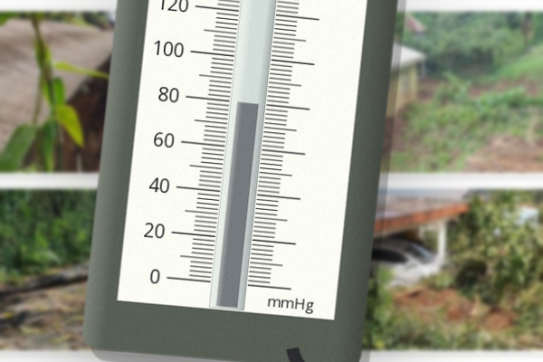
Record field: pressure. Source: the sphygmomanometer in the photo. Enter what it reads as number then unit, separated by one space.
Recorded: 80 mmHg
